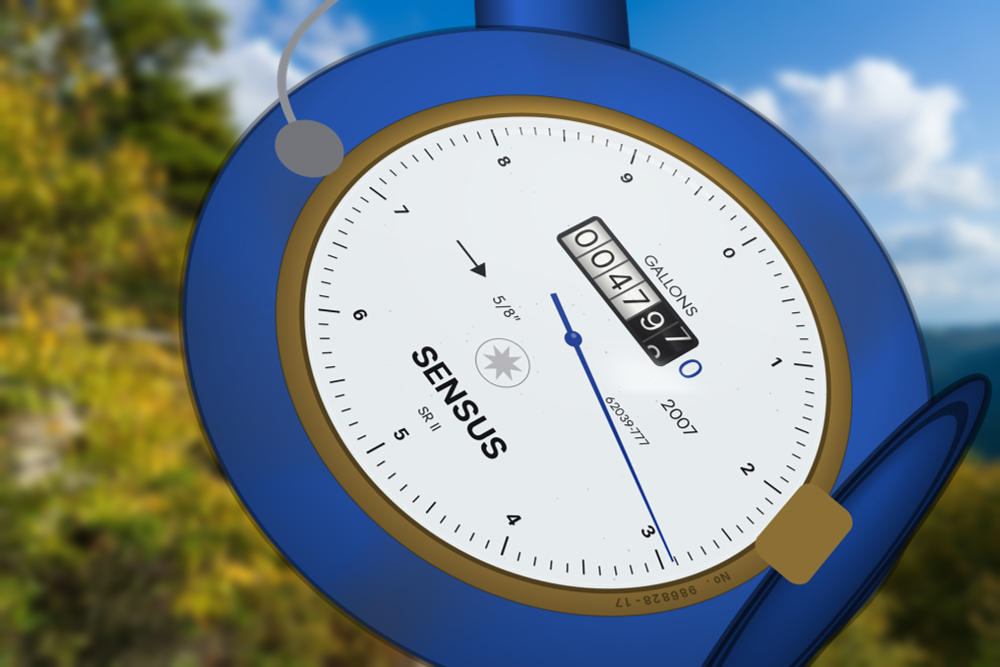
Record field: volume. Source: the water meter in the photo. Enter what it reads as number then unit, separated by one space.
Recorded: 47972.9 gal
